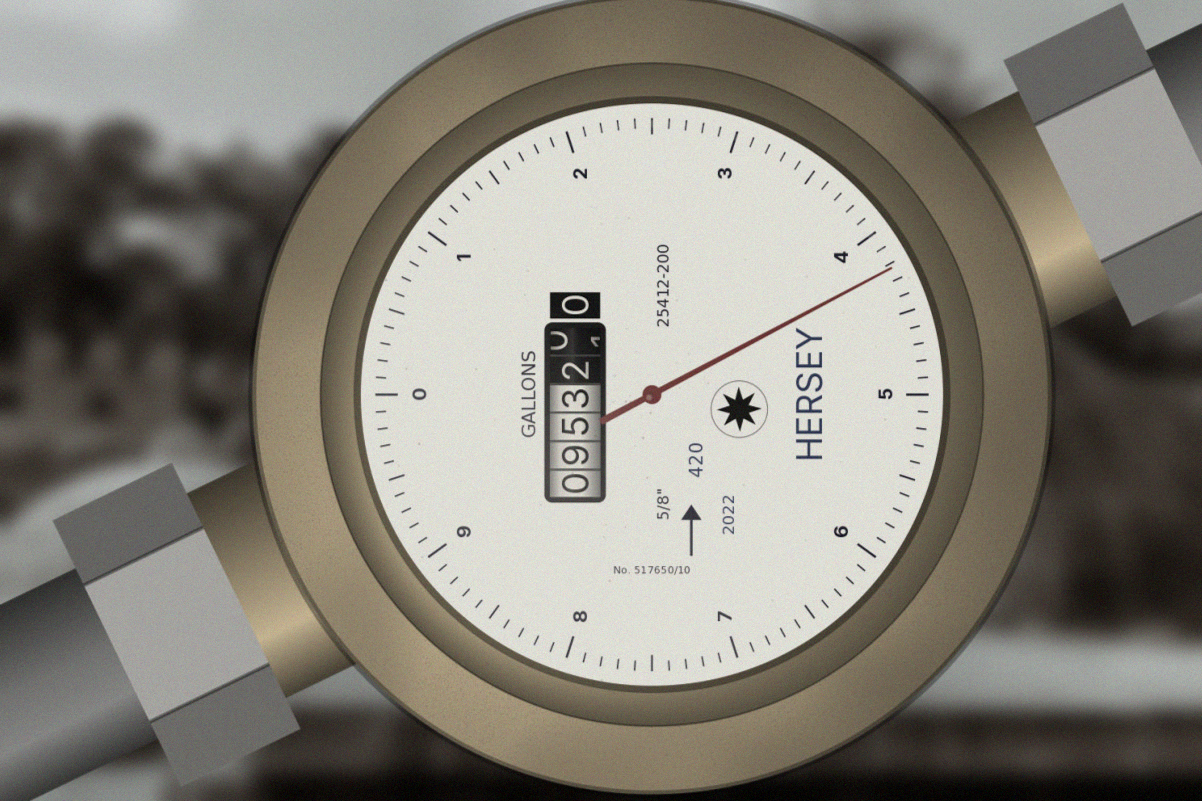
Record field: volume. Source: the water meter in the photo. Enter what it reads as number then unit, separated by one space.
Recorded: 953204.2 gal
